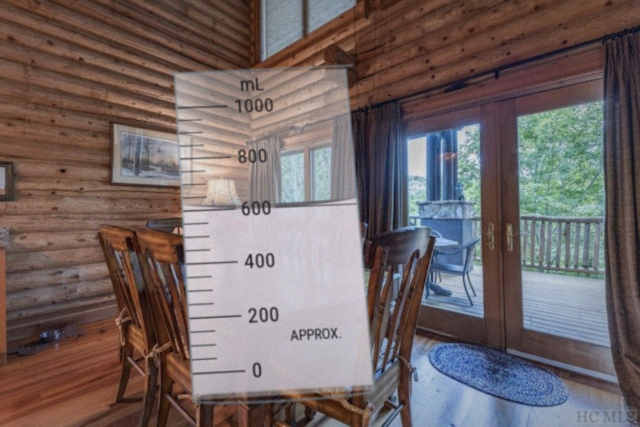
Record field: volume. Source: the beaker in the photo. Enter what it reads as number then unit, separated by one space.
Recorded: 600 mL
